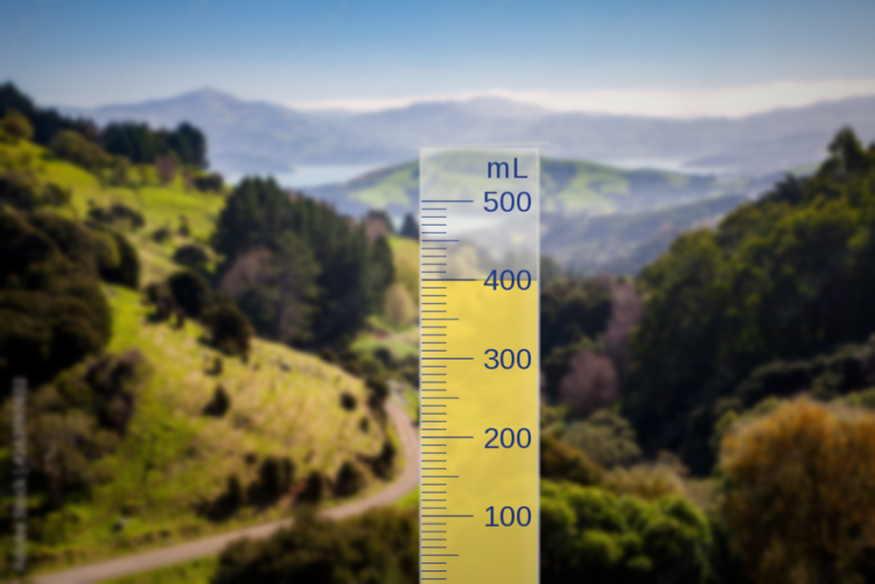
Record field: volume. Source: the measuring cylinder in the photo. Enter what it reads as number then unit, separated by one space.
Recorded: 400 mL
